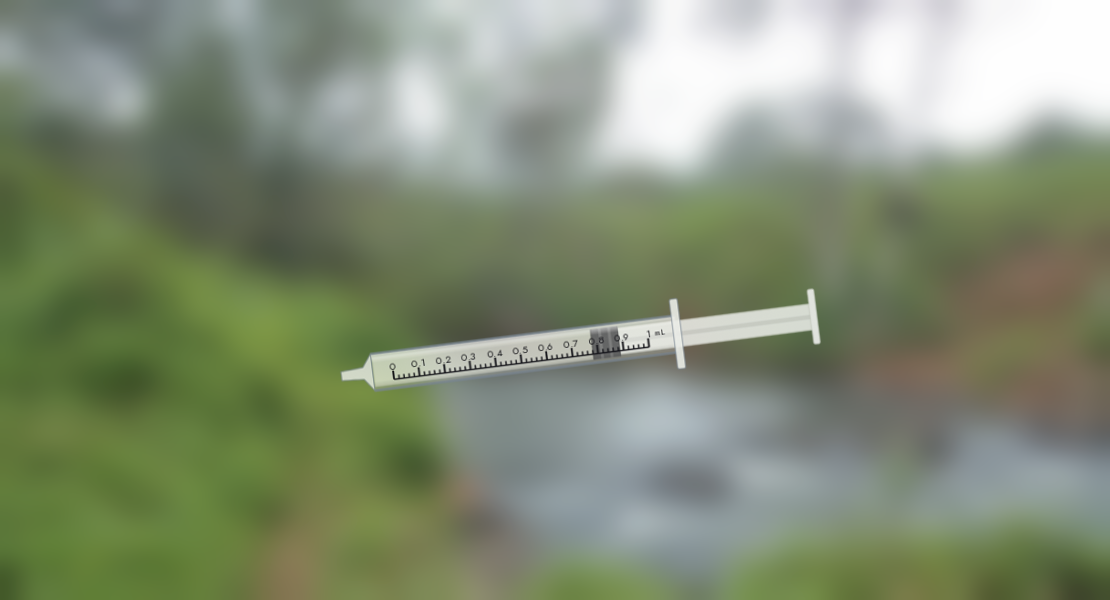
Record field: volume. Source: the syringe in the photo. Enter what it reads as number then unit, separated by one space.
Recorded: 0.78 mL
